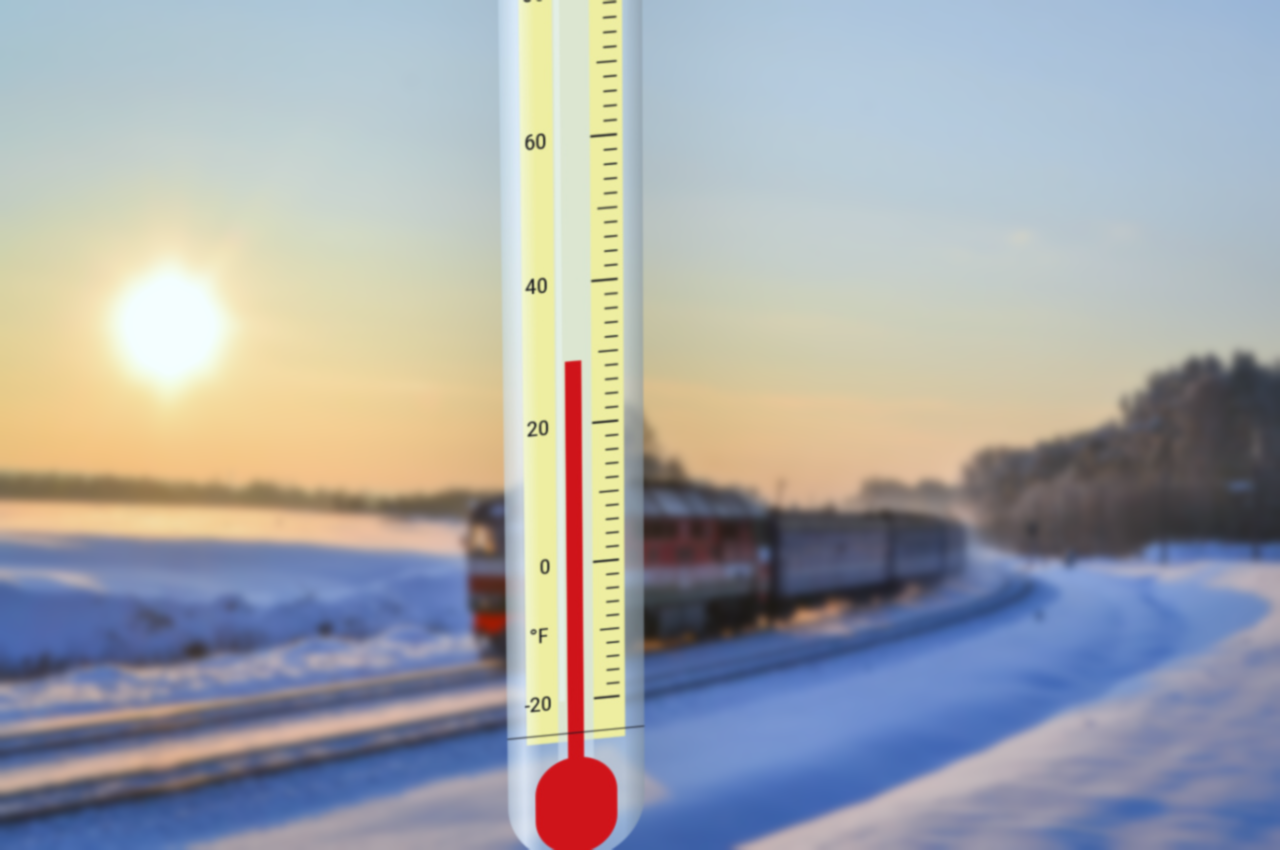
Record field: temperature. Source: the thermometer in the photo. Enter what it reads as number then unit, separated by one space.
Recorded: 29 °F
